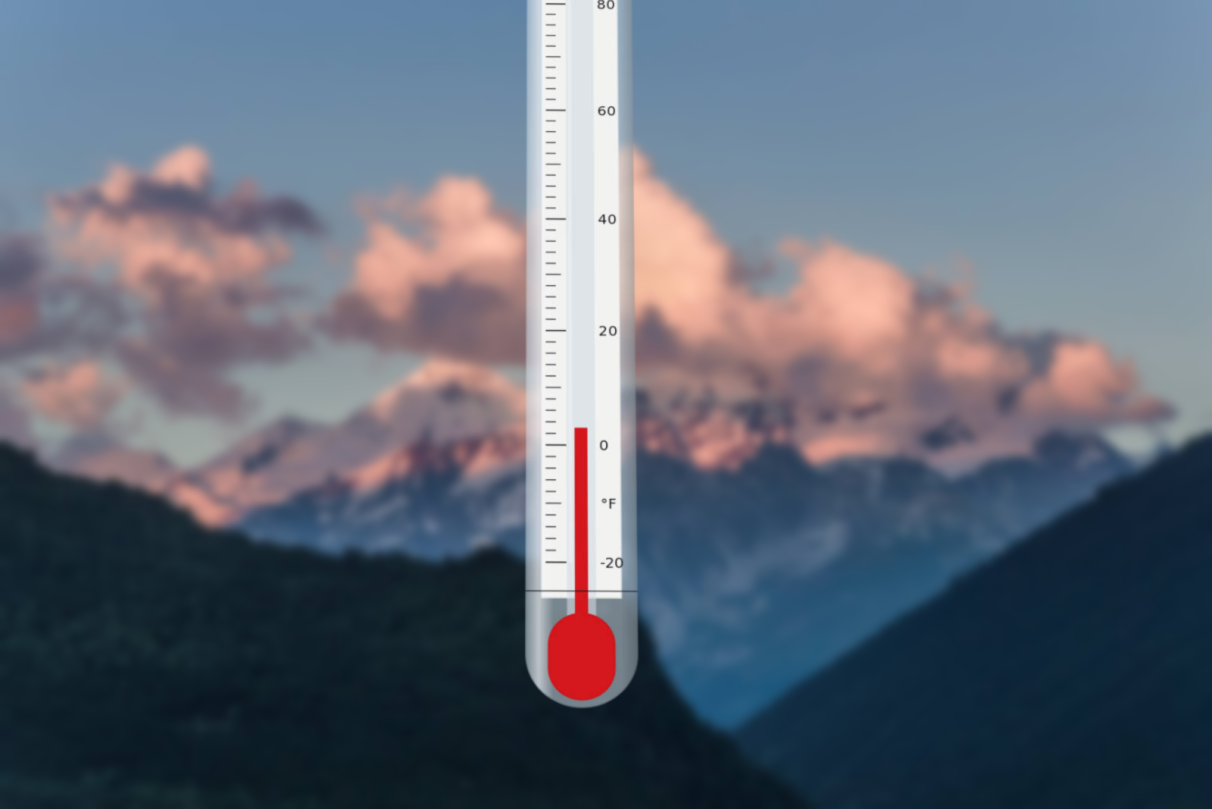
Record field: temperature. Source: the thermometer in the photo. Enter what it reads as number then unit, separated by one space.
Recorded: 3 °F
